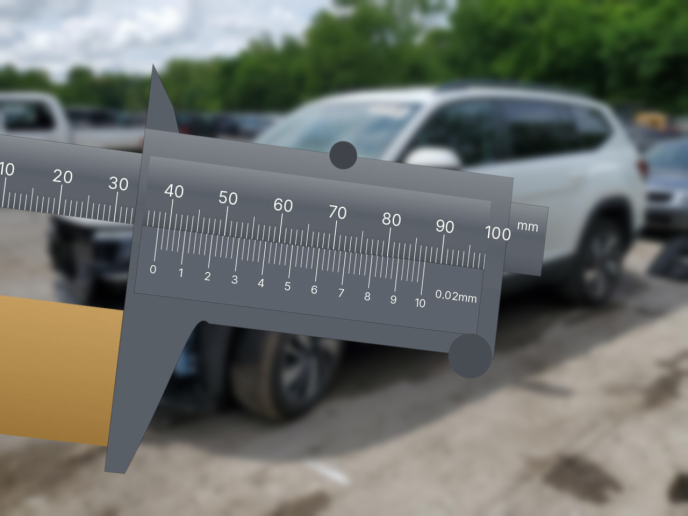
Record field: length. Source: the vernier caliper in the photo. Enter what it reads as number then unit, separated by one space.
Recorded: 38.0 mm
